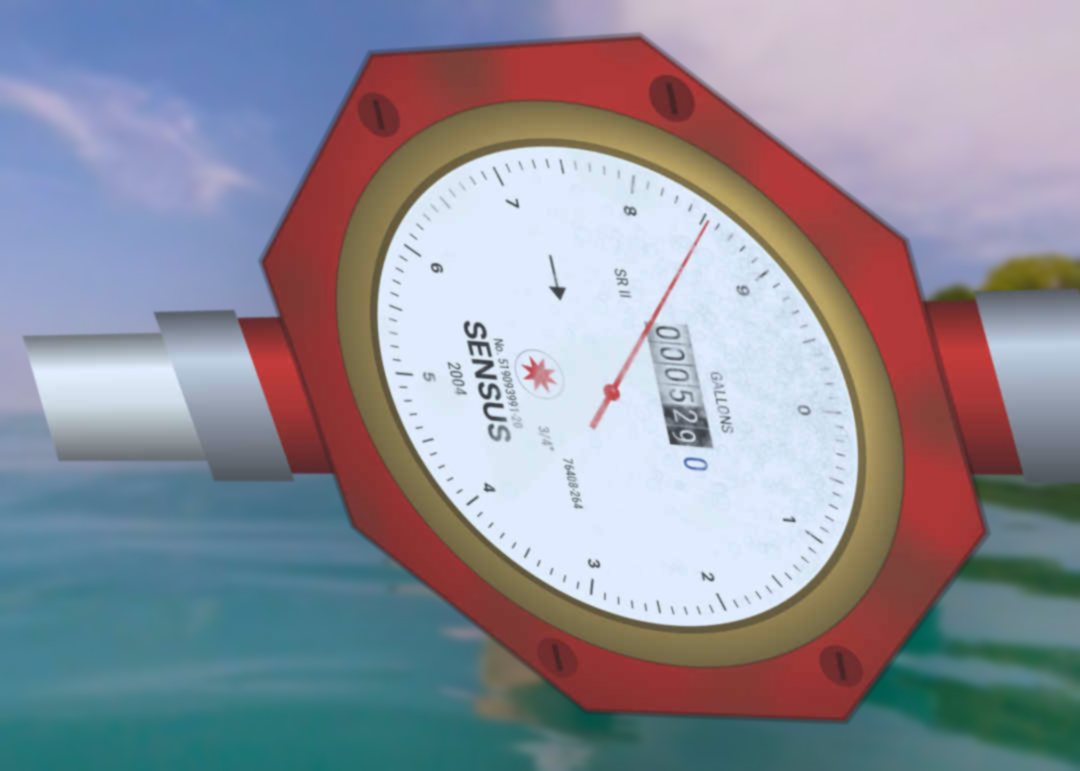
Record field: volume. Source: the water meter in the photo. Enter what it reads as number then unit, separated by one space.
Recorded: 5288.5 gal
